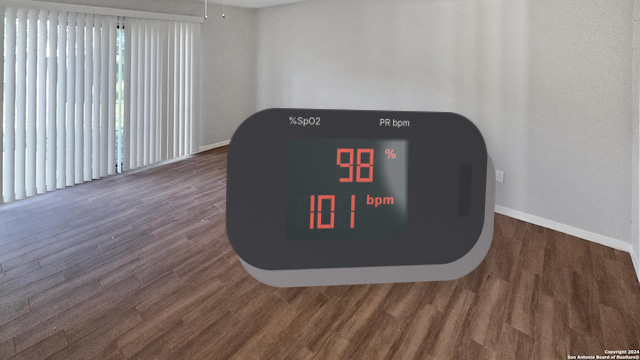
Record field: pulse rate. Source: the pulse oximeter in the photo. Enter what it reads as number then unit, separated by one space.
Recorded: 101 bpm
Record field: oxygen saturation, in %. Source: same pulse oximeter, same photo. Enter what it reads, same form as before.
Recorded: 98 %
